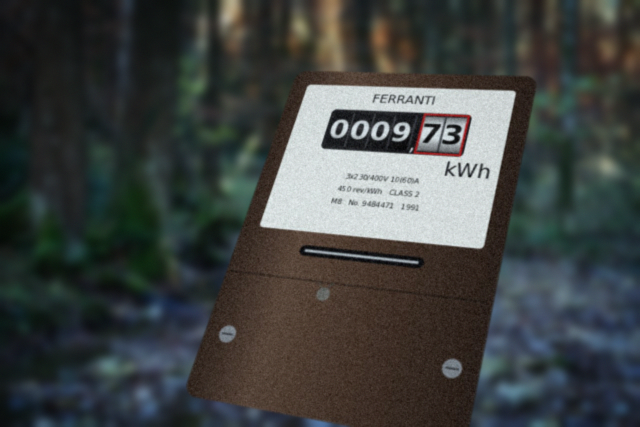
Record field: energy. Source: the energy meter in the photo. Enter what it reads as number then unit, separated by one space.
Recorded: 9.73 kWh
